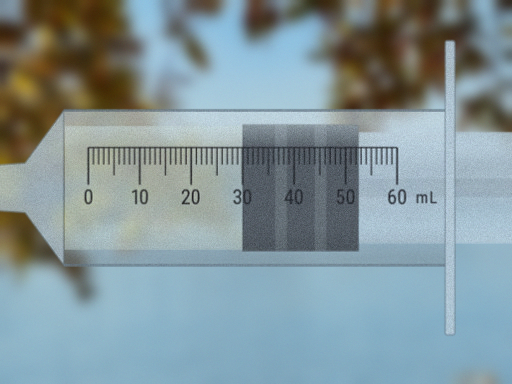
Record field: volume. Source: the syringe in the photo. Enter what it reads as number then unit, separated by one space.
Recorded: 30 mL
